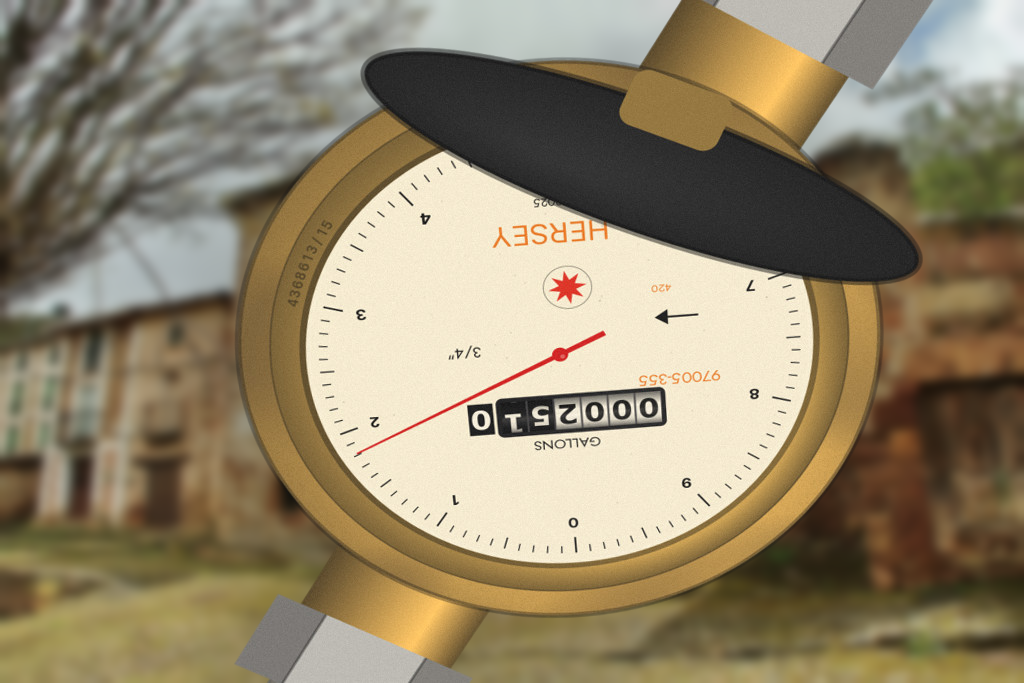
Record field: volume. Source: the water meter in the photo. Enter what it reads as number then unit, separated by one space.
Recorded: 2511.8 gal
